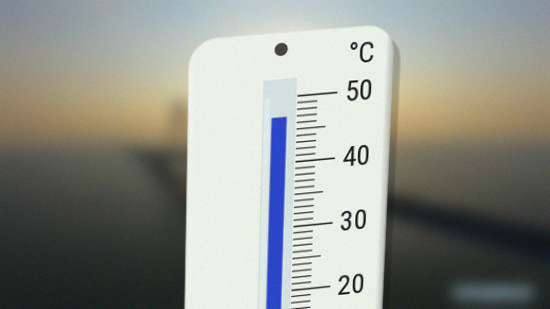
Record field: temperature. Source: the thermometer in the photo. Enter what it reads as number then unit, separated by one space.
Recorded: 47 °C
